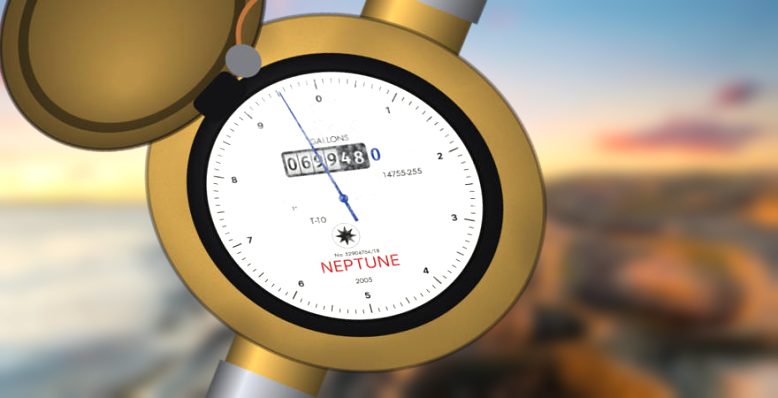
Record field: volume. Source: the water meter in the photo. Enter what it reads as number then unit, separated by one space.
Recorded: 699479.5 gal
